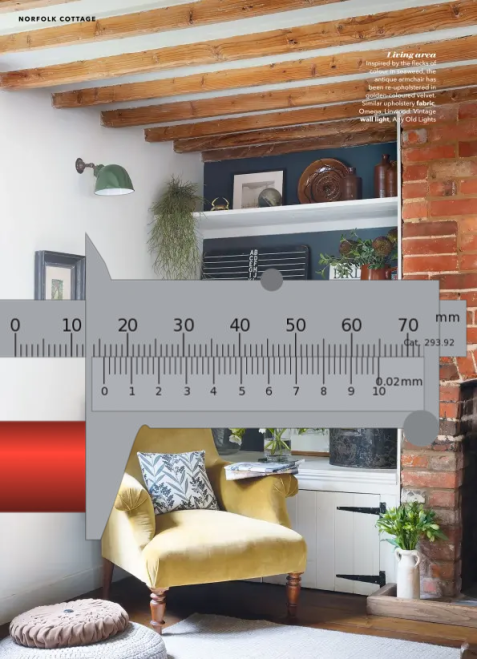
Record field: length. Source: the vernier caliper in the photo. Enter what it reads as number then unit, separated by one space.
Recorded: 15.8 mm
